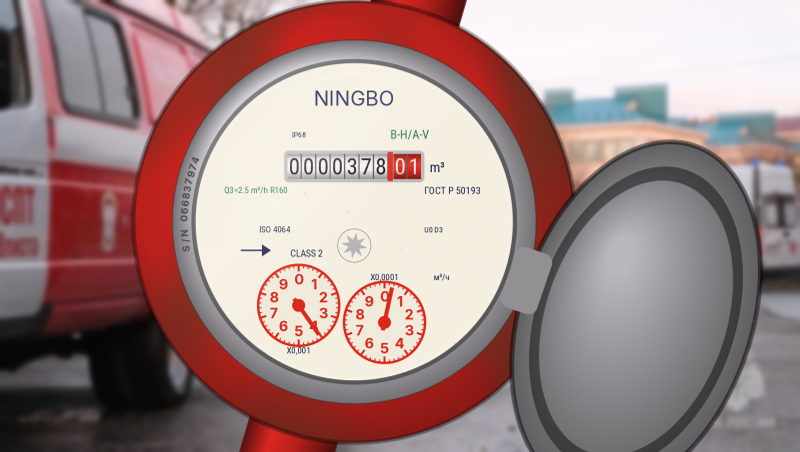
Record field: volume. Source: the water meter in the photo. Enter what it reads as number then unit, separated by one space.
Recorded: 378.0140 m³
